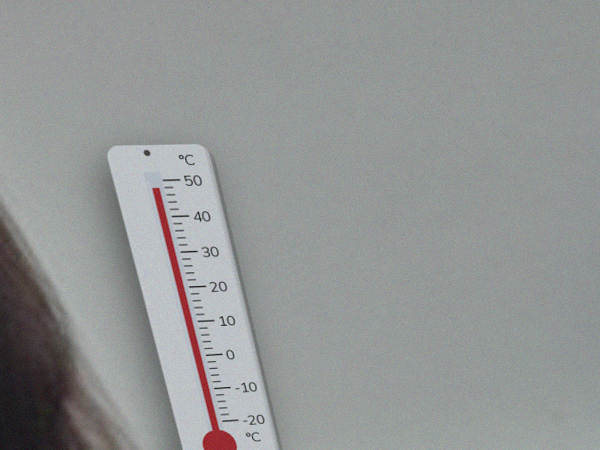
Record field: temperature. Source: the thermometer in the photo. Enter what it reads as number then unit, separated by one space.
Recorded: 48 °C
